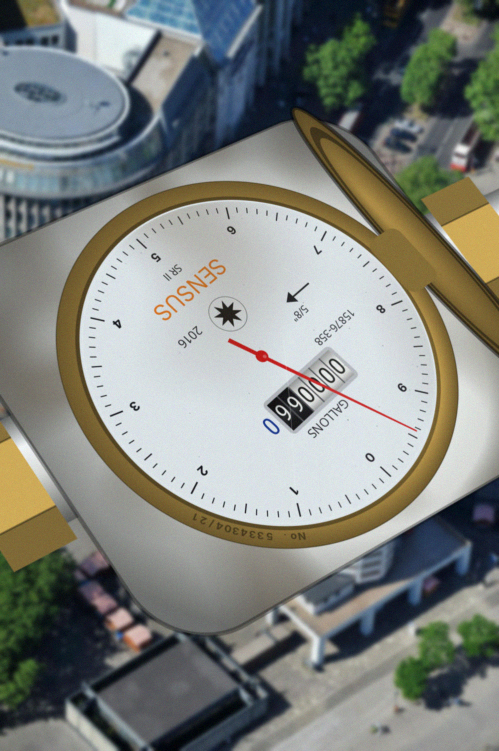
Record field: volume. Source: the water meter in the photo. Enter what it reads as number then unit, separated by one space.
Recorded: 659.4 gal
